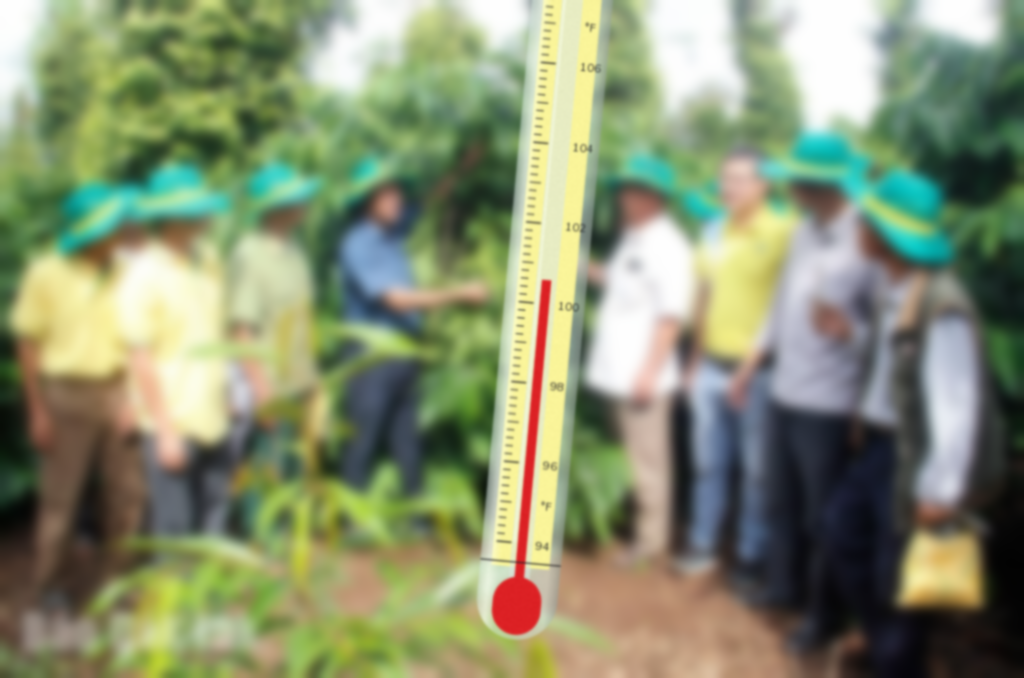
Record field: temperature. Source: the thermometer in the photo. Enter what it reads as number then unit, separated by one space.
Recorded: 100.6 °F
